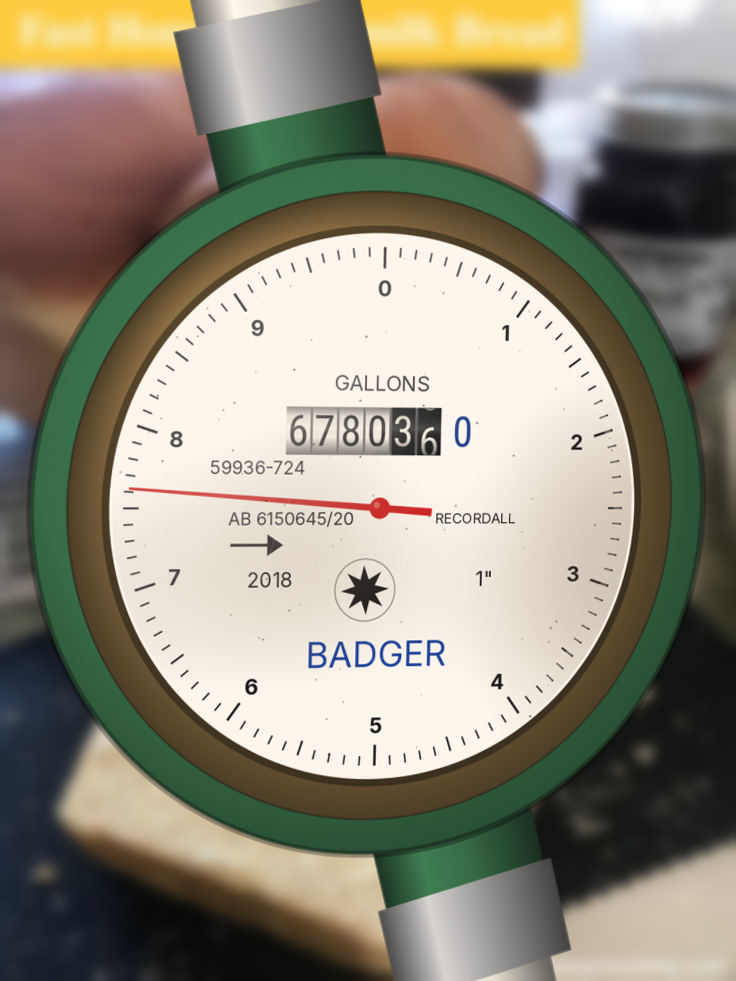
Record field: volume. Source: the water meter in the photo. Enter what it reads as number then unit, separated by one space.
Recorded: 6780357.6 gal
